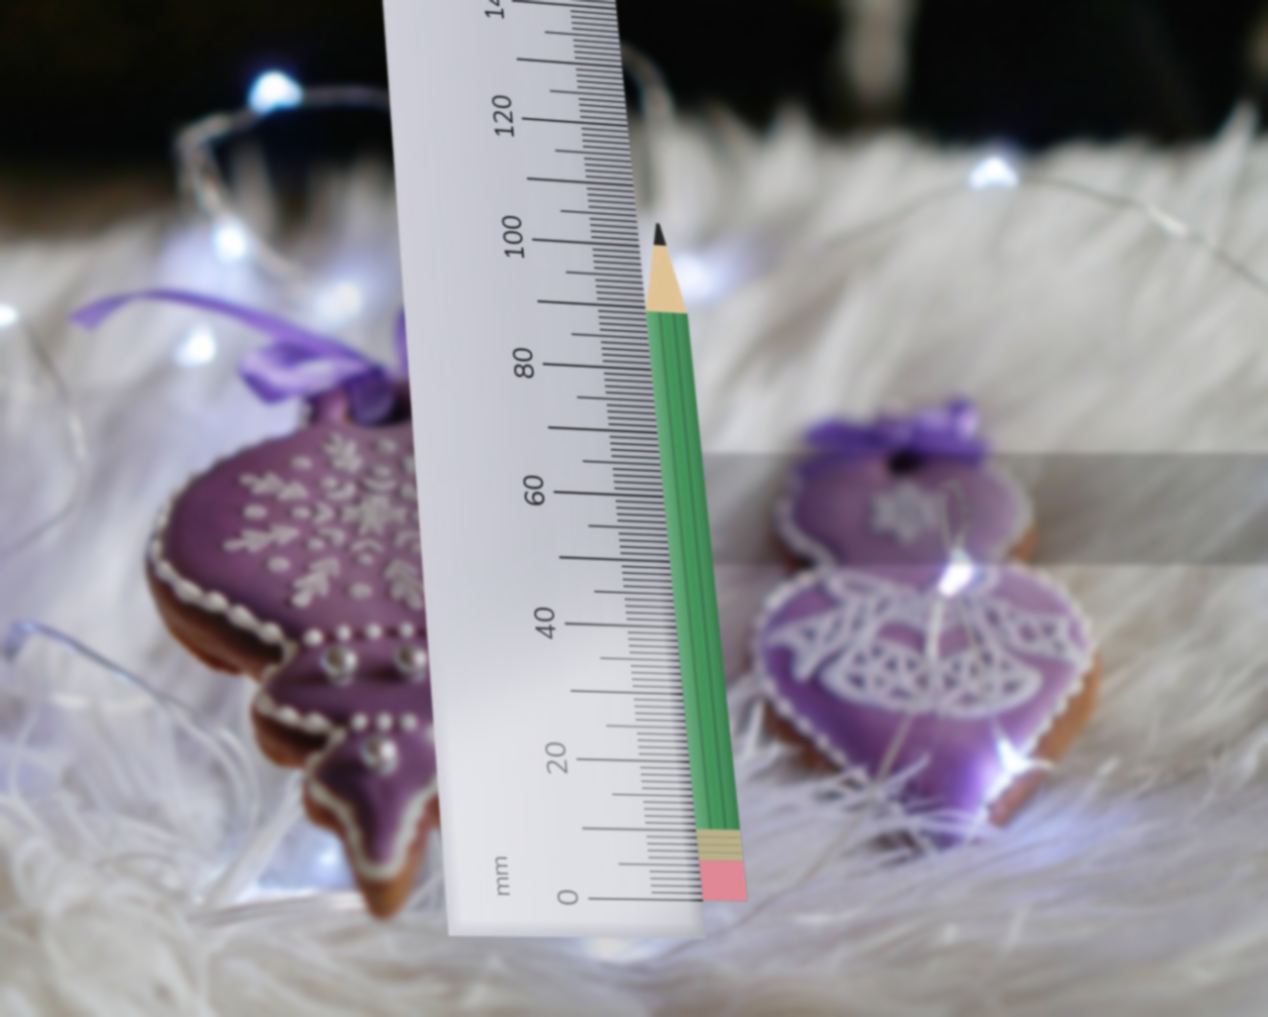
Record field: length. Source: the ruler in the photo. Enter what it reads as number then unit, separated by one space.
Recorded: 104 mm
